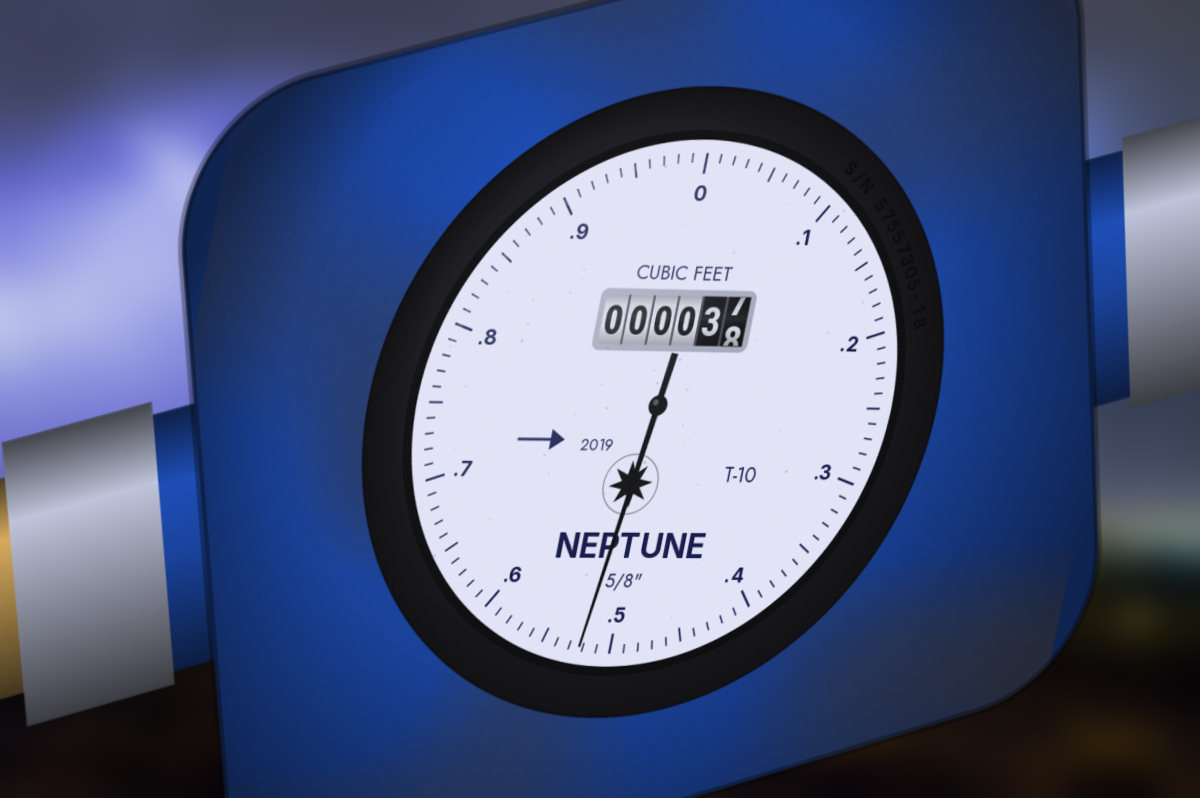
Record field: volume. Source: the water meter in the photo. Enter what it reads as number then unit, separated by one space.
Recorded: 37.52 ft³
